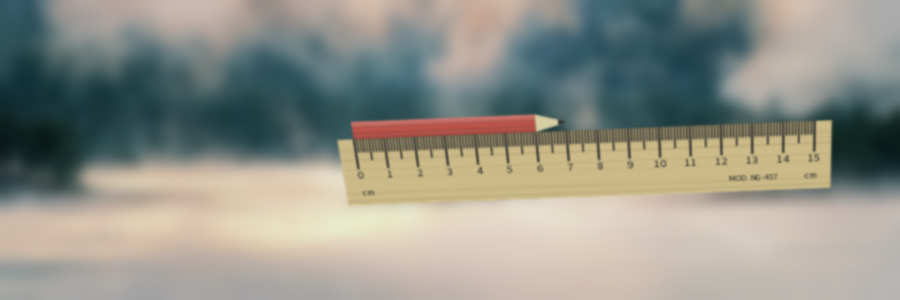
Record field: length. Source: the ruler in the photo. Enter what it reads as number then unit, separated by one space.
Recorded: 7 cm
